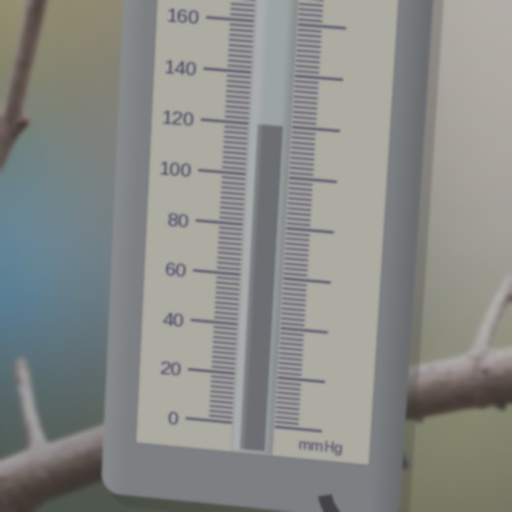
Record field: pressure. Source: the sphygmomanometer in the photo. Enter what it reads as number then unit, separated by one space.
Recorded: 120 mmHg
